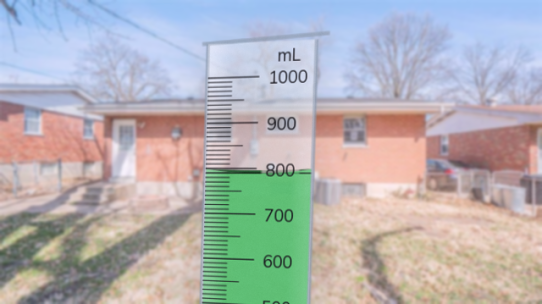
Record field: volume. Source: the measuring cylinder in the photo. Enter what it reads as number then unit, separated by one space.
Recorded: 790 mL
